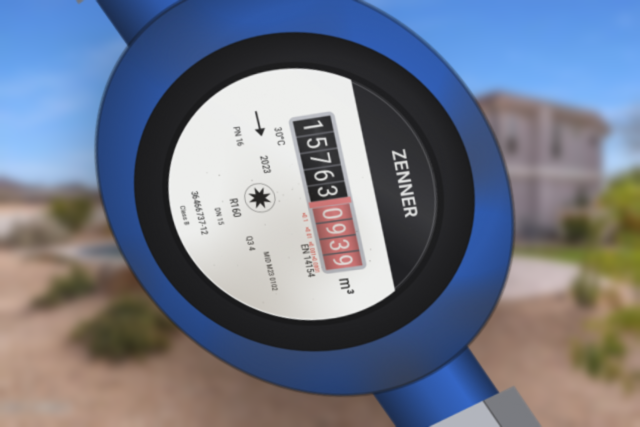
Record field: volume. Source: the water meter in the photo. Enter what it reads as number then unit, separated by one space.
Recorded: 15763.0939 m³
